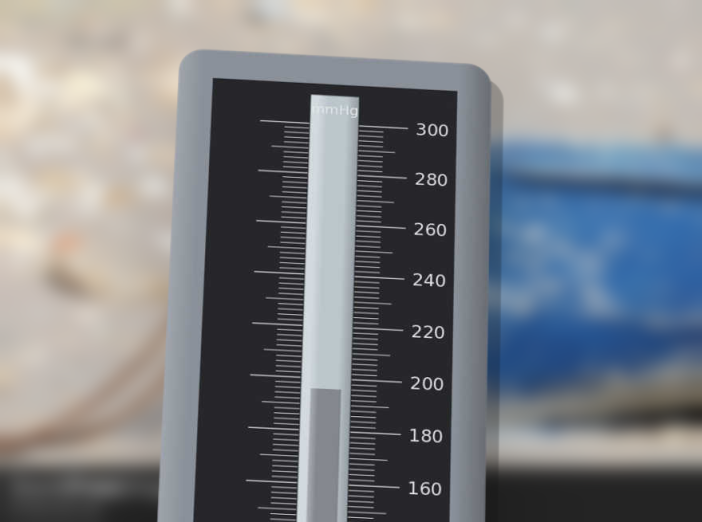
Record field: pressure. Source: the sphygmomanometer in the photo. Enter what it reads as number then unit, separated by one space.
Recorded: 196 mmHg
